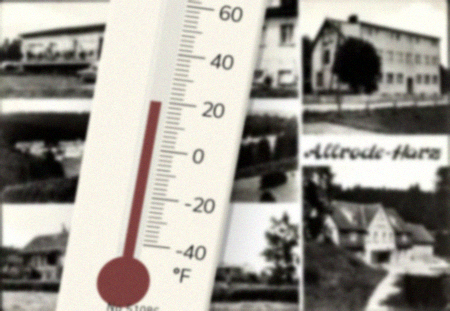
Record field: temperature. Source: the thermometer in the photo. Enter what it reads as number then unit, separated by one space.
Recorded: 20 °F
